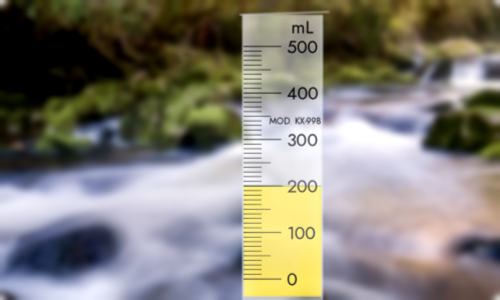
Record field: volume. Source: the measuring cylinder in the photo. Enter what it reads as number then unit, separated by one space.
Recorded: 200 mL
